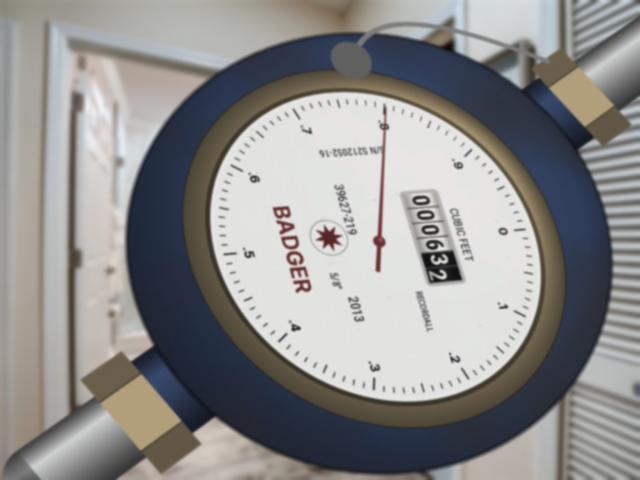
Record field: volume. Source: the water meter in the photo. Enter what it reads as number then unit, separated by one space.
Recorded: 631.80 ft³
